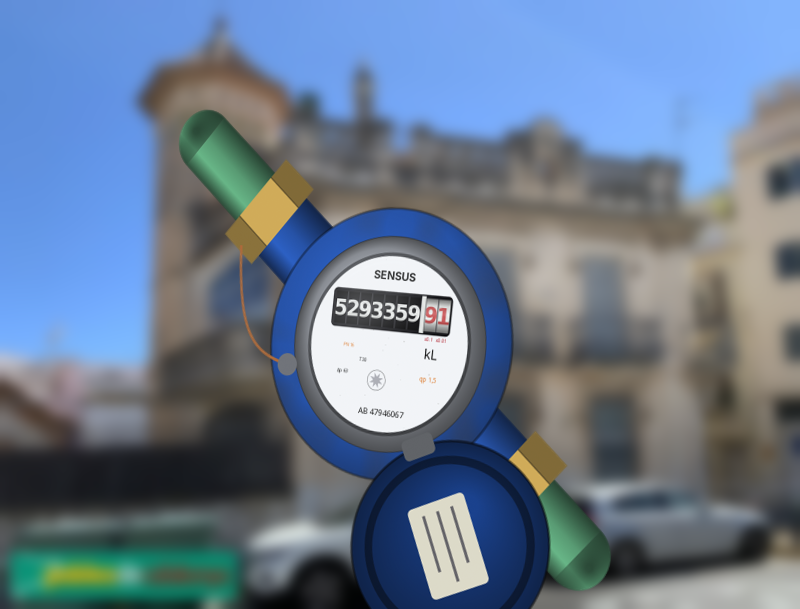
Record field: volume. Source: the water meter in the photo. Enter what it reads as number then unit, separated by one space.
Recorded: 5293359.91 kL
